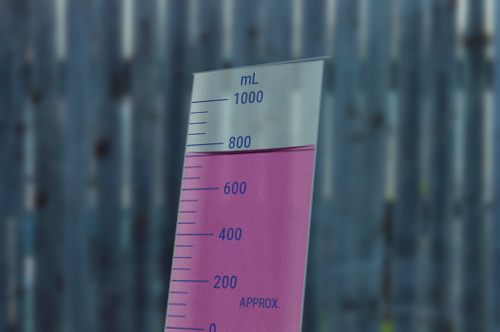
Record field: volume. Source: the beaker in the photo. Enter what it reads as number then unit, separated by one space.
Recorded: 750 mL
